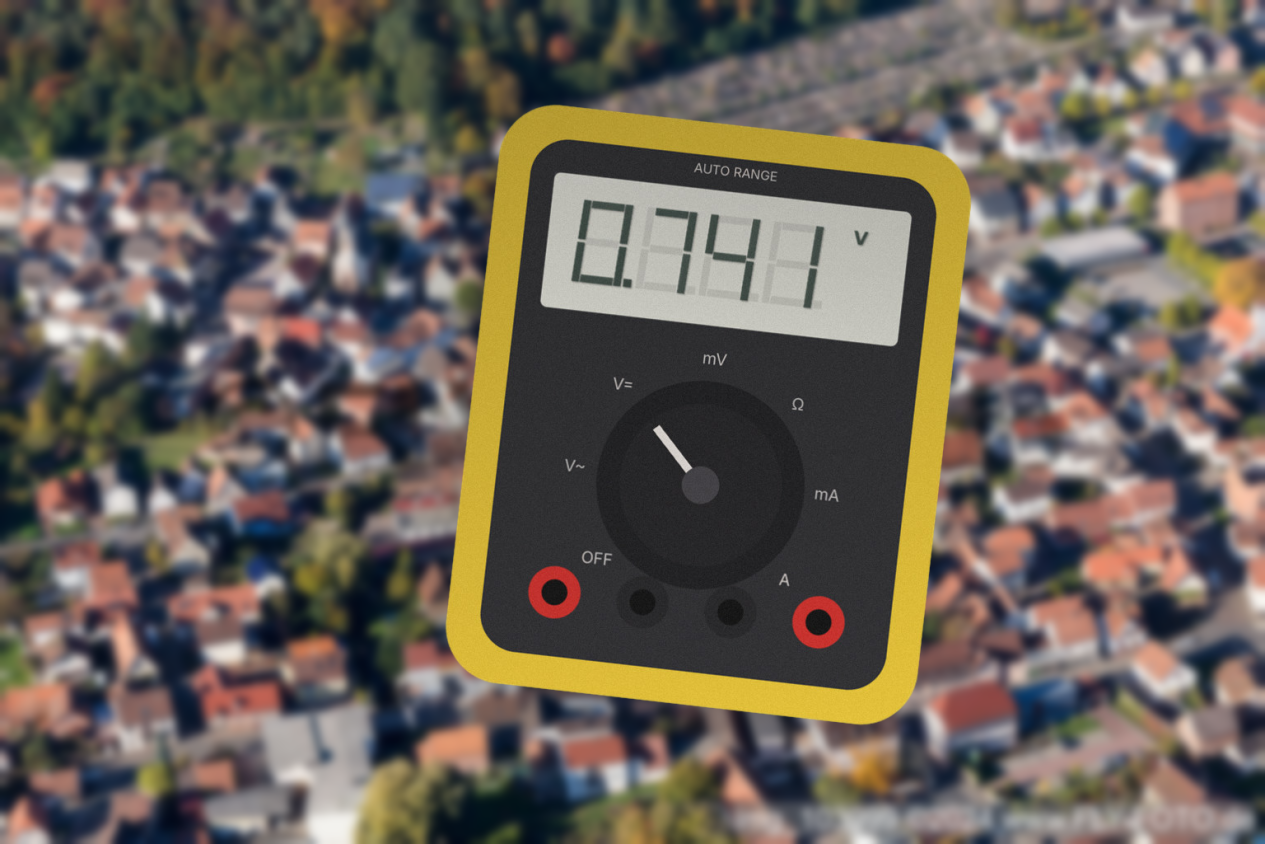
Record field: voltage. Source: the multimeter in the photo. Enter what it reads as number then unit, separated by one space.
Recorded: 0.741 V
